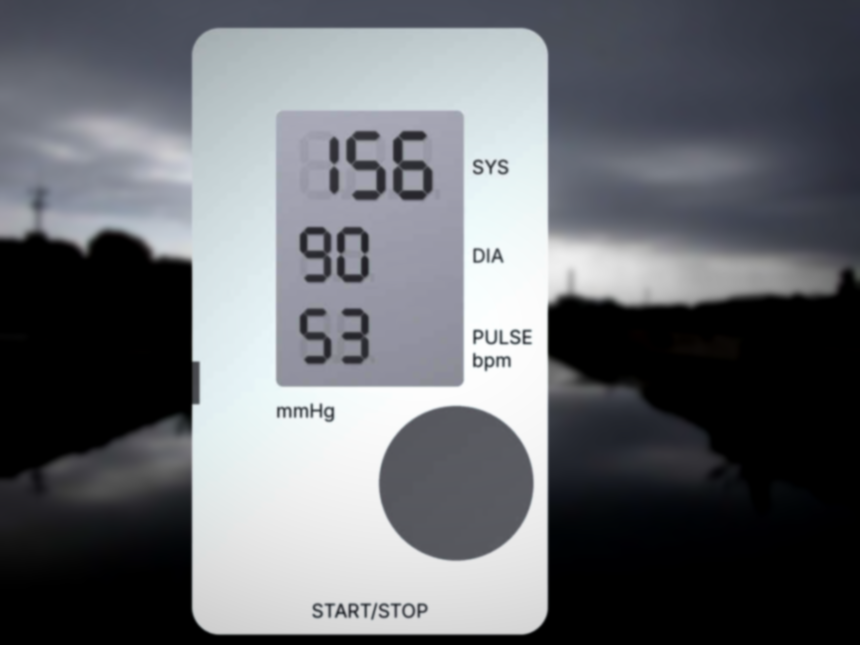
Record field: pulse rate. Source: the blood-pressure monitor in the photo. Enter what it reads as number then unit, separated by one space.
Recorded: 53 bpm
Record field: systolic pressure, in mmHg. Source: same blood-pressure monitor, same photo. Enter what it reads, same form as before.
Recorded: 156 mmHg
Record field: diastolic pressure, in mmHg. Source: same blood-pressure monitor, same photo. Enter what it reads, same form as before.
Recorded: 90 mmHg
